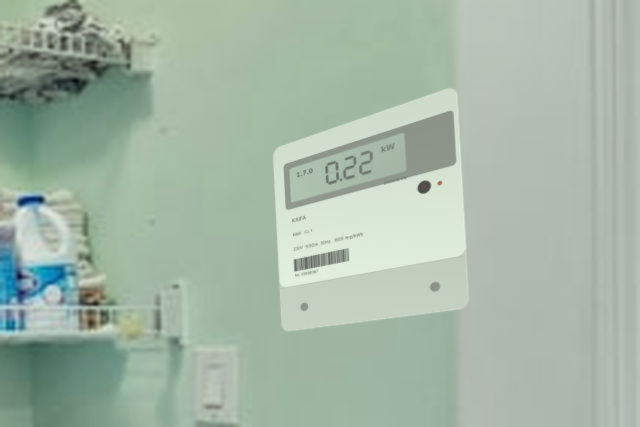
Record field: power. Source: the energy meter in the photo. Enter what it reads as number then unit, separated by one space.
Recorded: 0.22 kW
